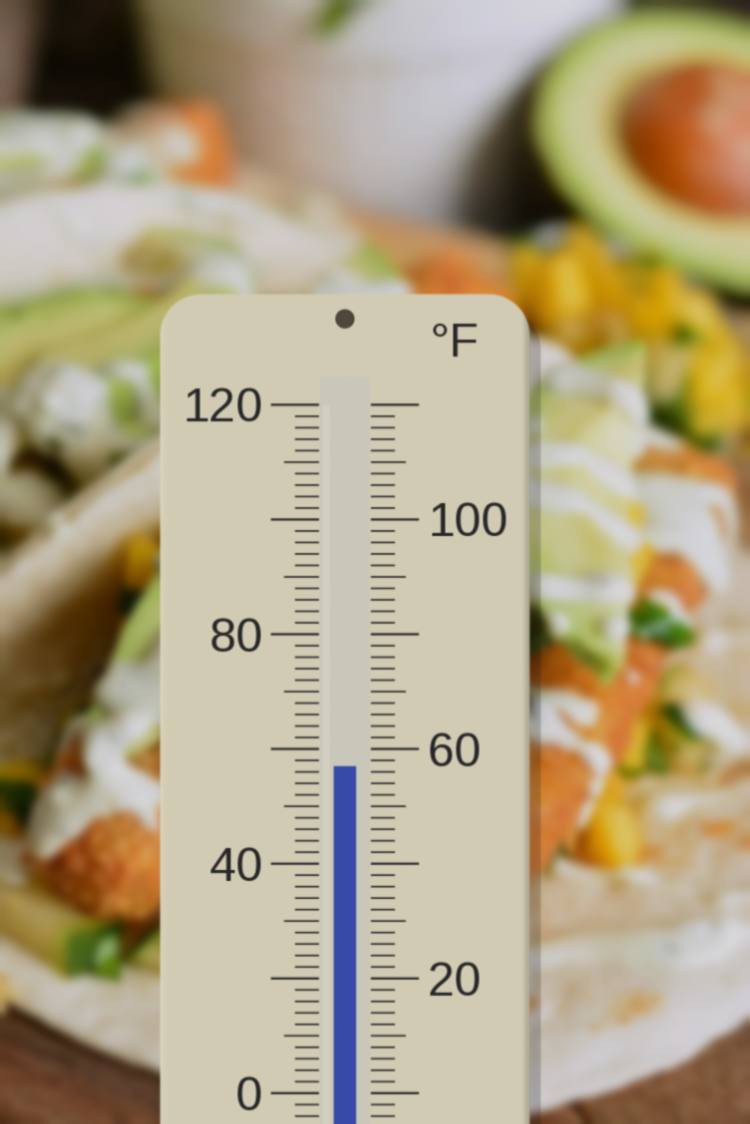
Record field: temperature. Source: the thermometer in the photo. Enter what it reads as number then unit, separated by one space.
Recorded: 57 °F
